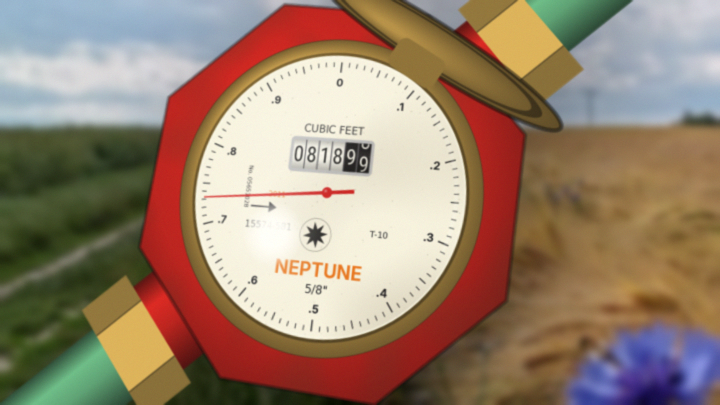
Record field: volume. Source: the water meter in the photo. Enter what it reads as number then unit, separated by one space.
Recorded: 81898.73 ft³
